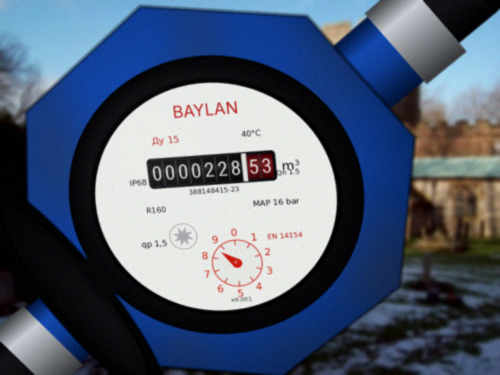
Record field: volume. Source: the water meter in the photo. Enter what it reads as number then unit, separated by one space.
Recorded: 228.538 m³
